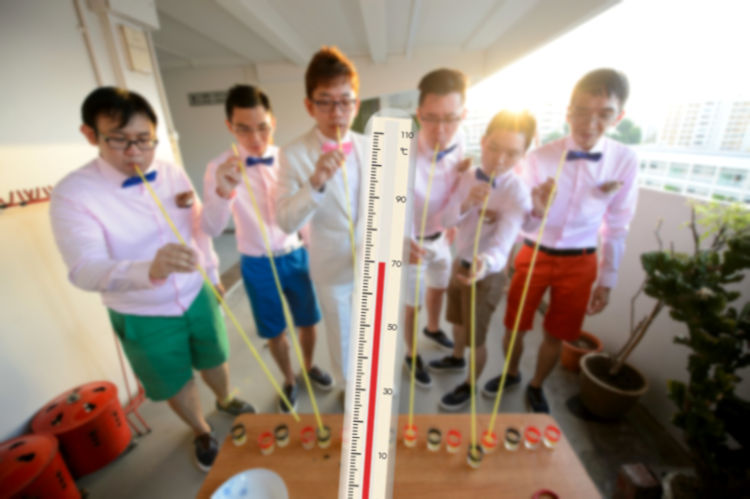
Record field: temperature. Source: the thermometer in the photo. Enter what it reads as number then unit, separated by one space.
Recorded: 70 °C
